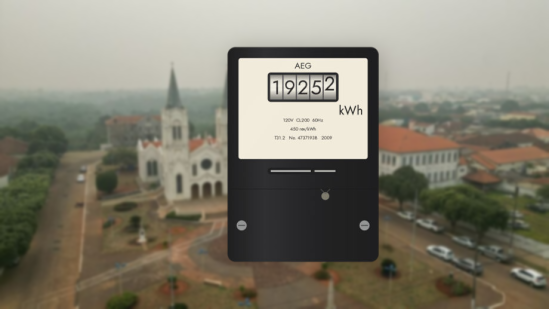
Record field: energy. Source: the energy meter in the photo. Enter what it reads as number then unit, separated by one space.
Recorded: 19252 kWh
